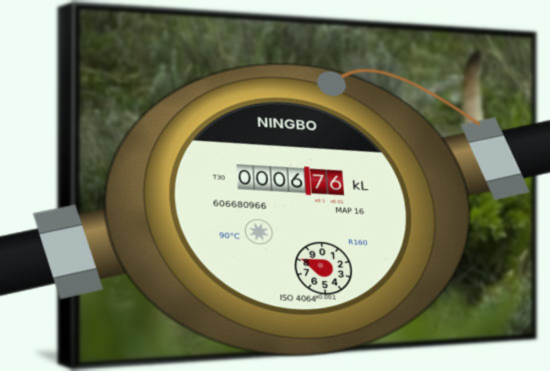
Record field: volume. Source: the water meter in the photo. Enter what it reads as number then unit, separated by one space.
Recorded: 6.768 kL
